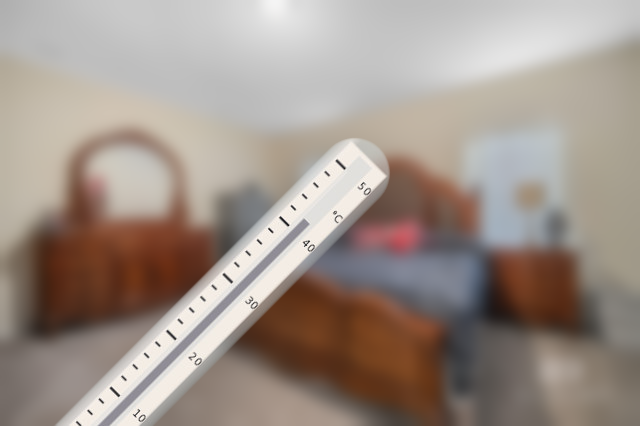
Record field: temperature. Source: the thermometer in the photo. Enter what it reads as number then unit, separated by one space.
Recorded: 42 °C
